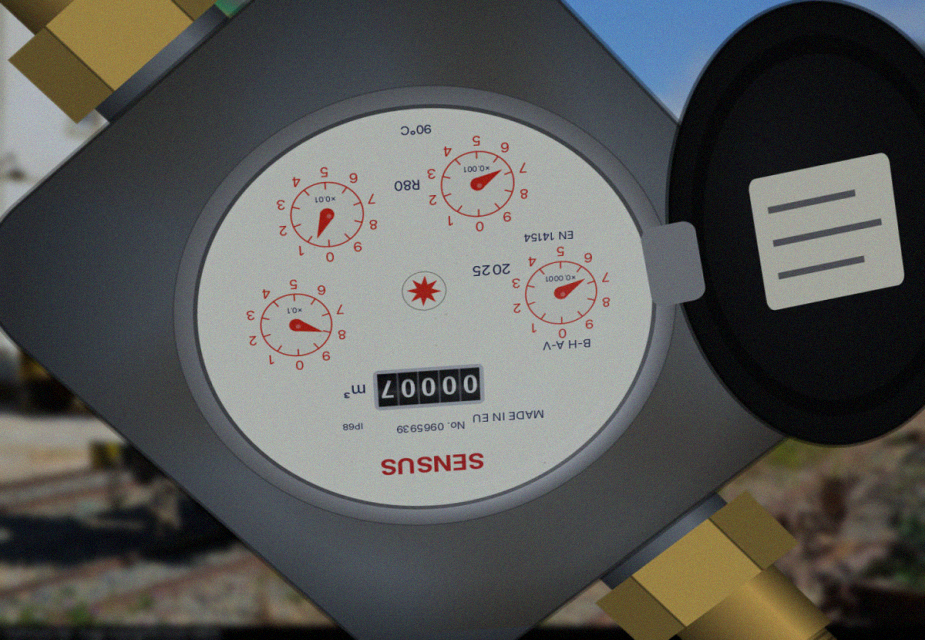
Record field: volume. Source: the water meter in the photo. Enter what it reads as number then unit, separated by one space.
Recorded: 7.8066 m³
